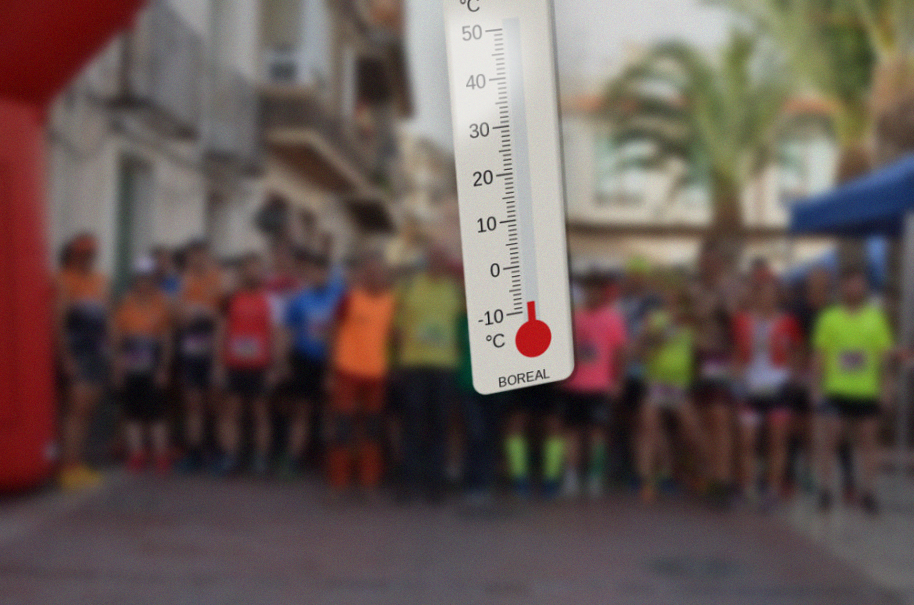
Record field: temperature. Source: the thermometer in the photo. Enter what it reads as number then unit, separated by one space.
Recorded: -8 °C
